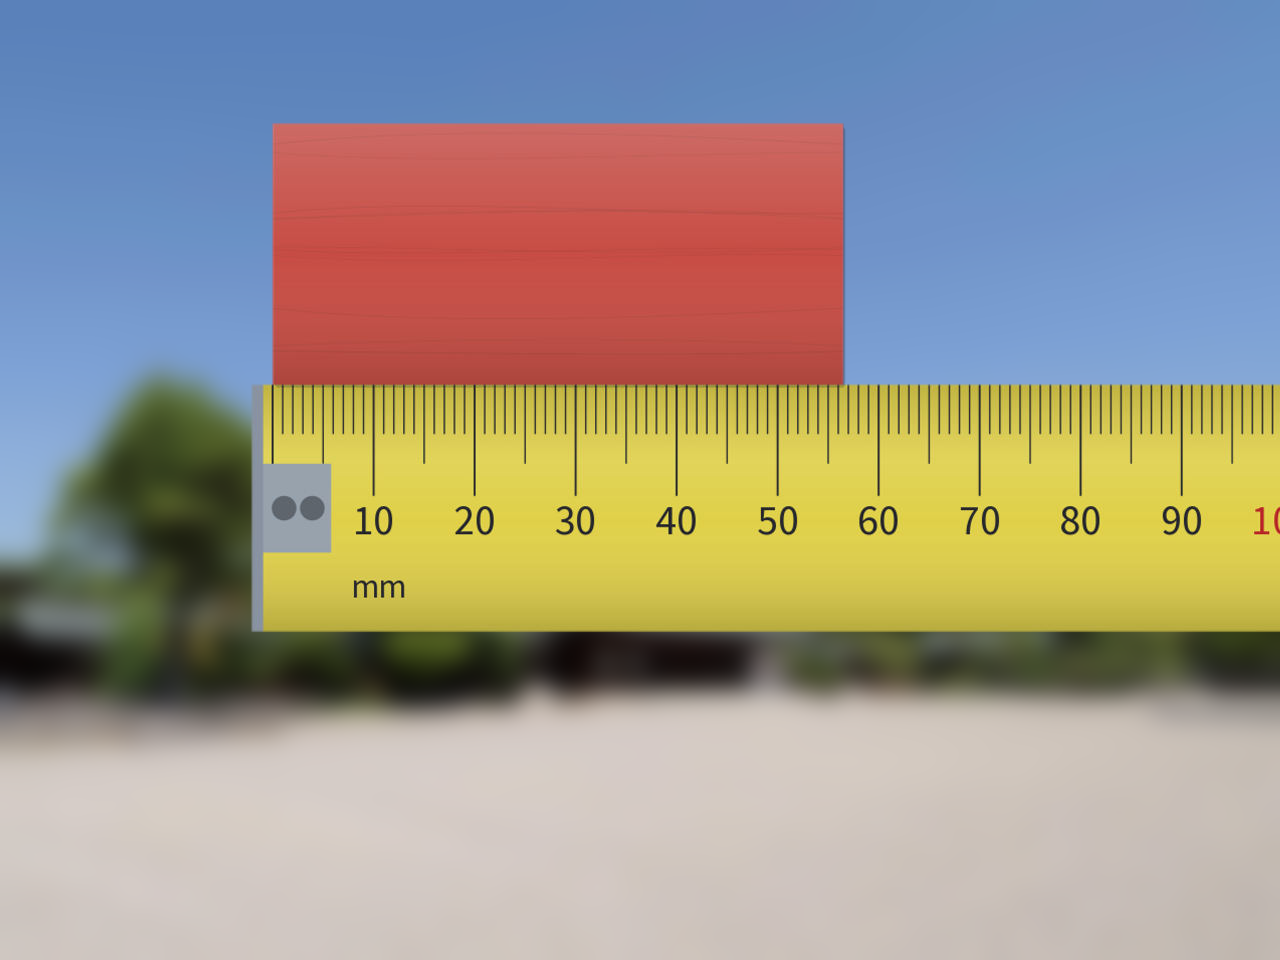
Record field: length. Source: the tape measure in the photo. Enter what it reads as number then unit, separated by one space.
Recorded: 56.5 mm
